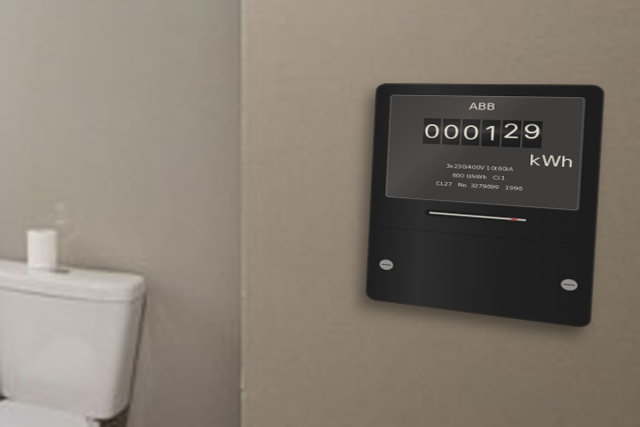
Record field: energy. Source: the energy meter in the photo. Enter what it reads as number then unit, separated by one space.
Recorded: 129 kWh
